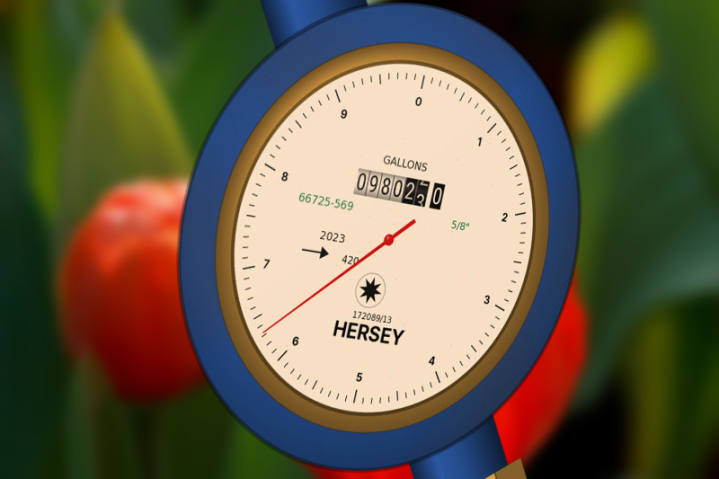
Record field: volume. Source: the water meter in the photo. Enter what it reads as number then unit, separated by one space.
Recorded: 980226.3 gal
